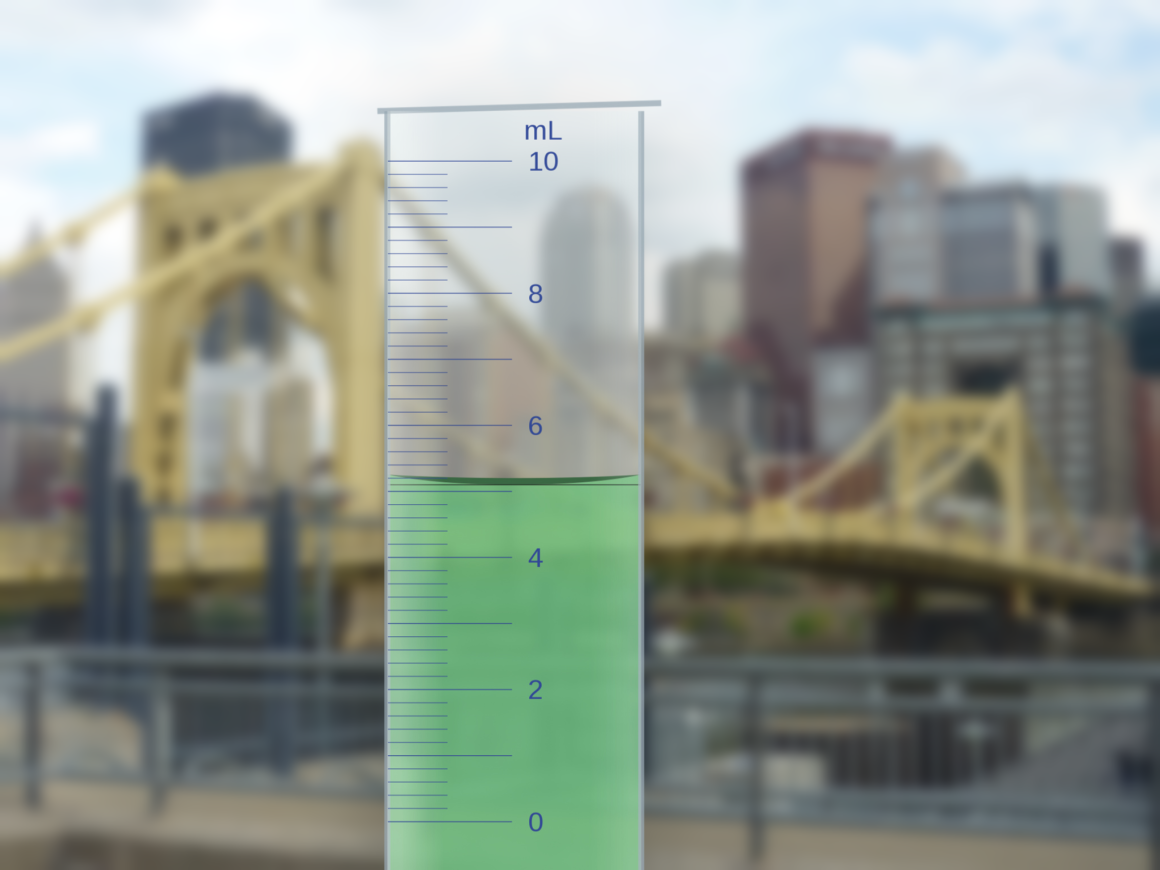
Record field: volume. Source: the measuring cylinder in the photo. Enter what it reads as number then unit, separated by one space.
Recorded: 5.1 mL
